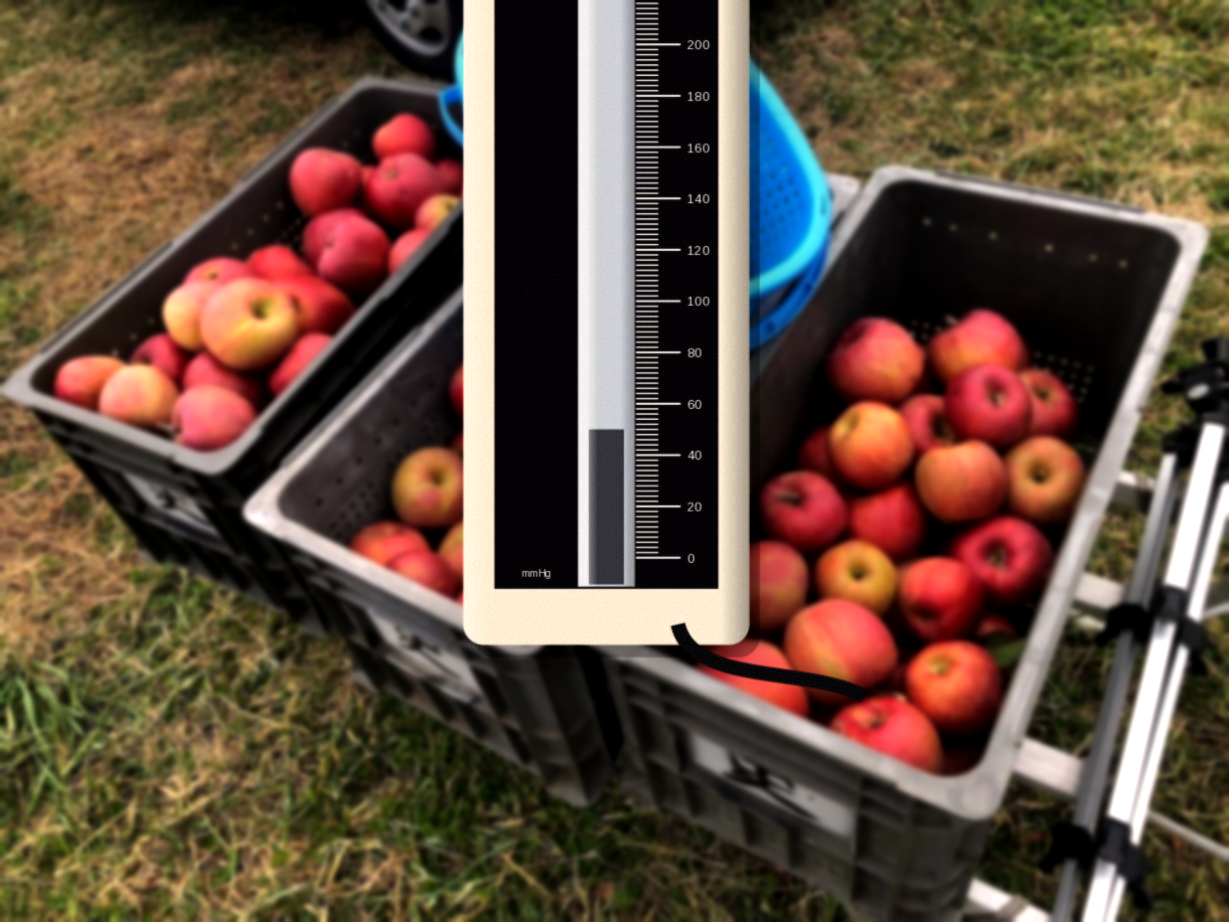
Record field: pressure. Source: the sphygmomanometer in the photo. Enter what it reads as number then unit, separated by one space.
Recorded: 50 mmHg
